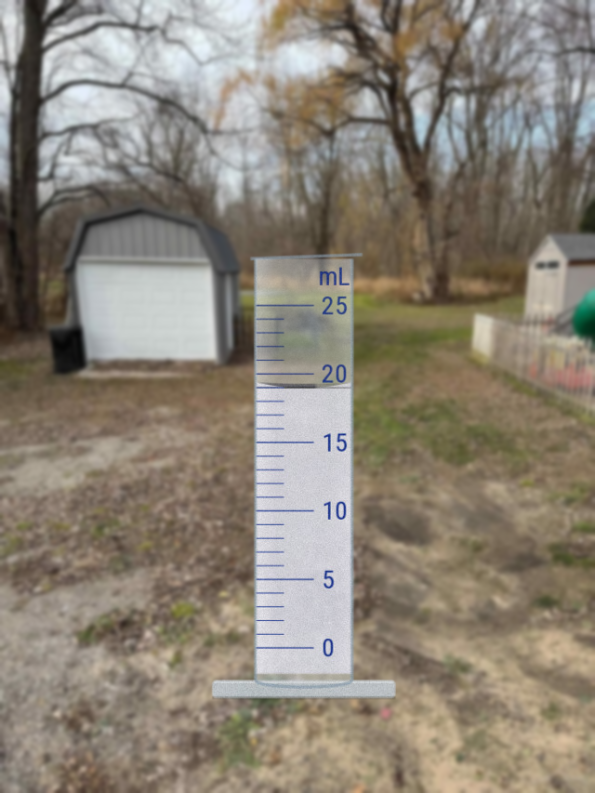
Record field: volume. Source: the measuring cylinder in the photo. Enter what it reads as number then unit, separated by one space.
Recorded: 19 mL
